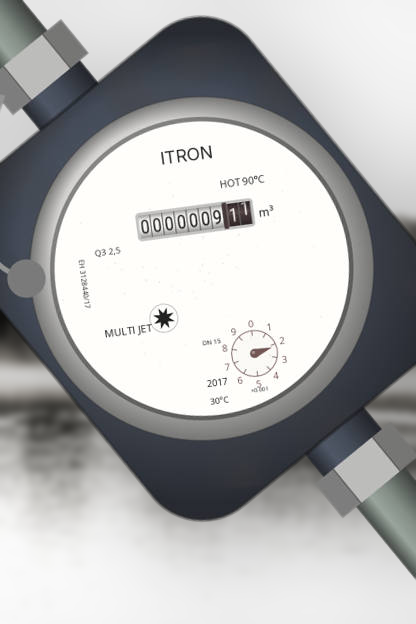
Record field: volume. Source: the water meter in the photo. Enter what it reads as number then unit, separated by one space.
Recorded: 9.112 m³
